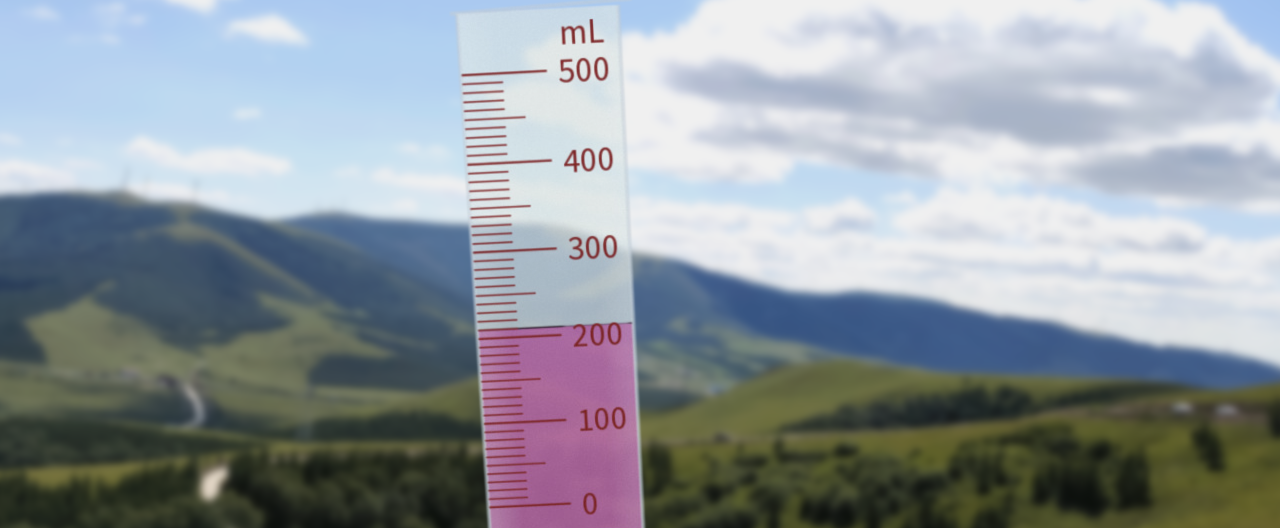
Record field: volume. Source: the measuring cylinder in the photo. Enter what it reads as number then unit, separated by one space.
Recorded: 210 mL
